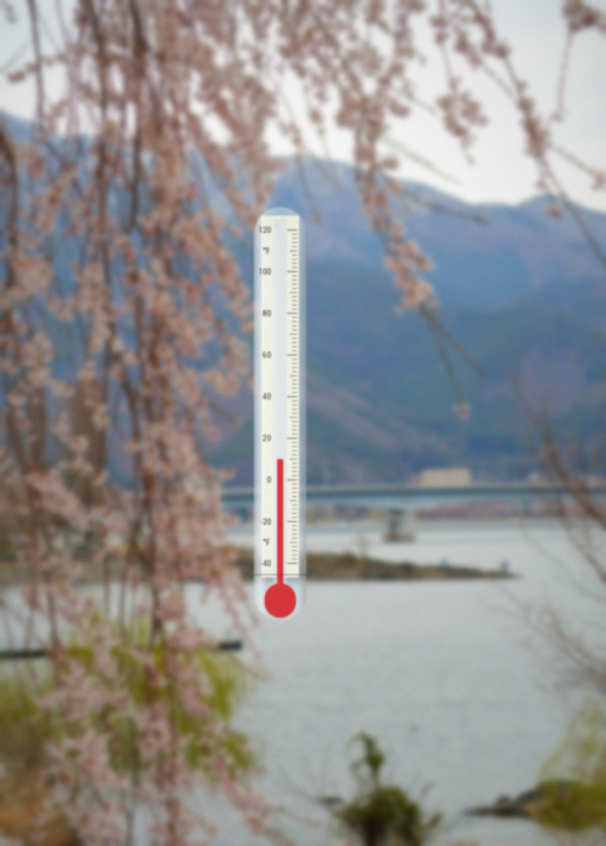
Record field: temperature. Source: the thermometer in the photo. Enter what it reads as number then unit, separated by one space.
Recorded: 10 °F
